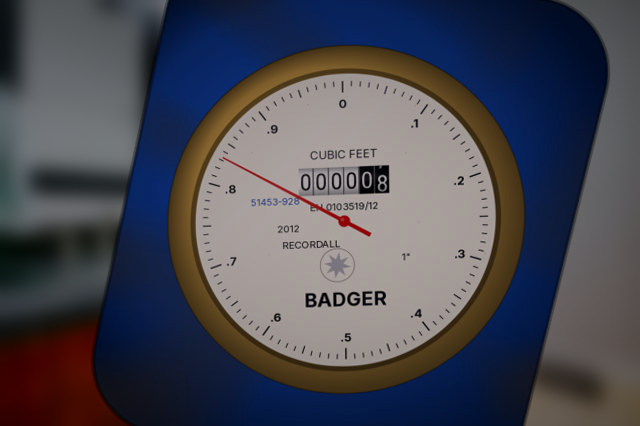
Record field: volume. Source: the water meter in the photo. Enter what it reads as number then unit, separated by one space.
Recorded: 7.83 ft³
